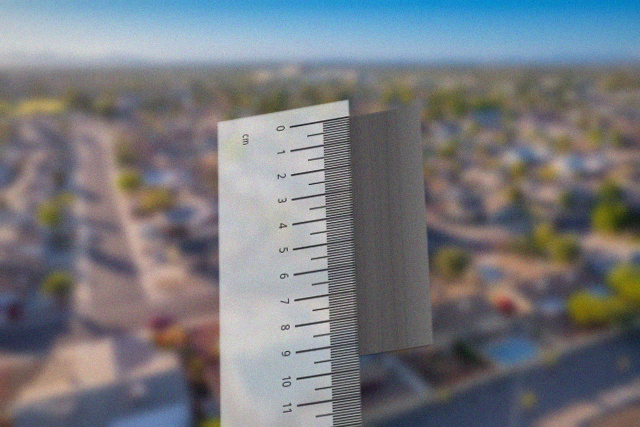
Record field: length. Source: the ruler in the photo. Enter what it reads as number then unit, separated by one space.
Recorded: 9.5 cm
